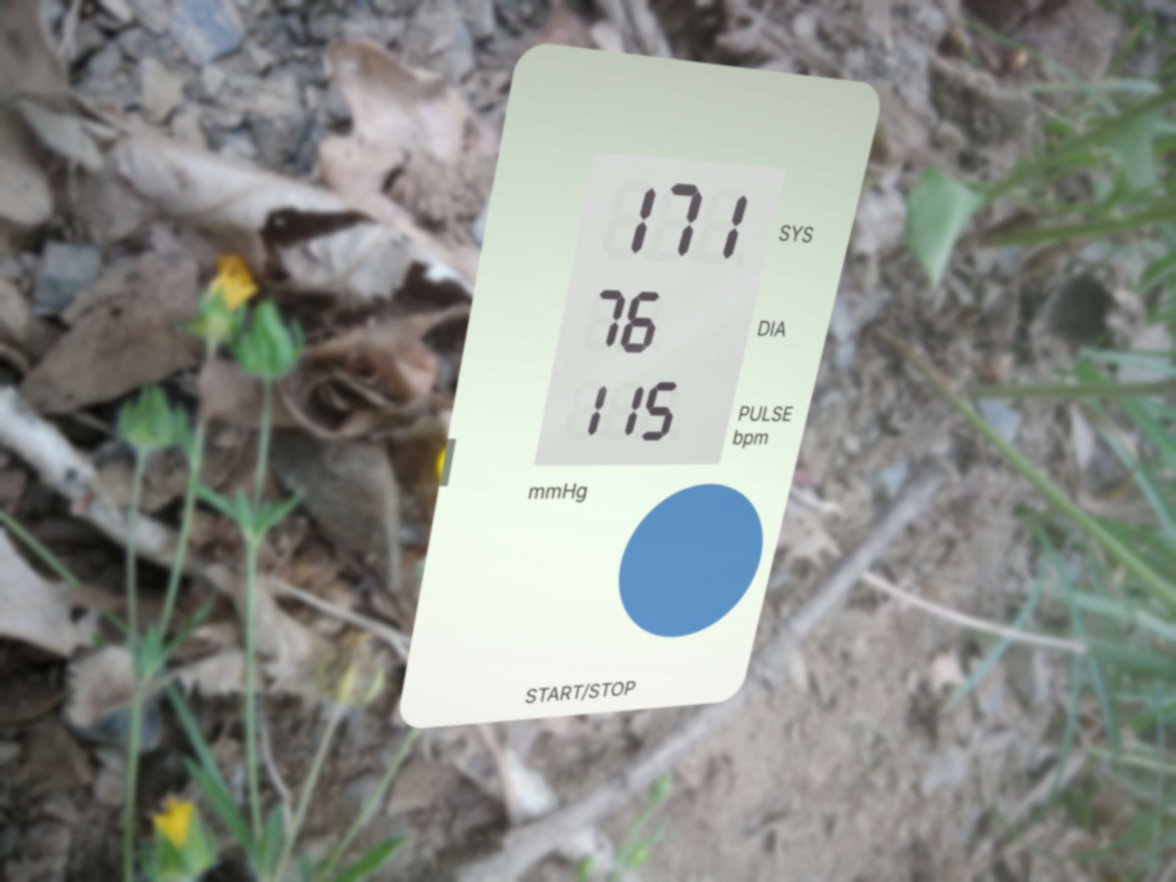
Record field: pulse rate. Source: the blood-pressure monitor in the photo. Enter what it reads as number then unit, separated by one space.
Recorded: 115 bpm
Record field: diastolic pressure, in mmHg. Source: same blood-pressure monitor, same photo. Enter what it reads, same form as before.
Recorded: 76 mmHg
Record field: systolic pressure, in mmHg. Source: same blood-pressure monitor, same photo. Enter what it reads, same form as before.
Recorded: 171 mmHg
